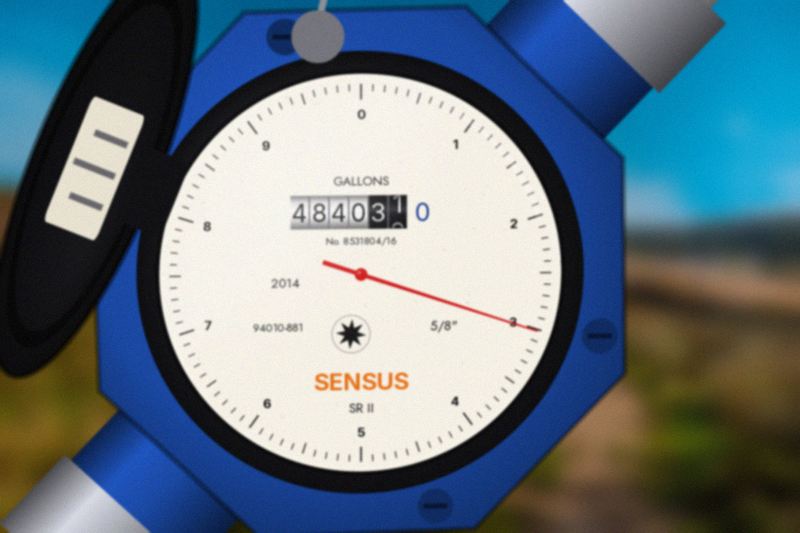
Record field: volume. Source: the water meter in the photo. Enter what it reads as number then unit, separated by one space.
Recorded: 4840313.0 gal
